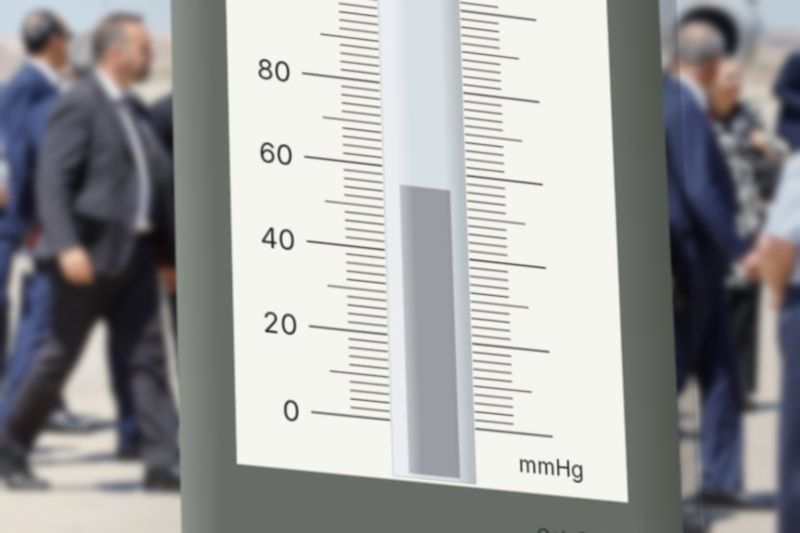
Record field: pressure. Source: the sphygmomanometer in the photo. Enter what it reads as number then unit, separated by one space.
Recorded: 56 mmHg
